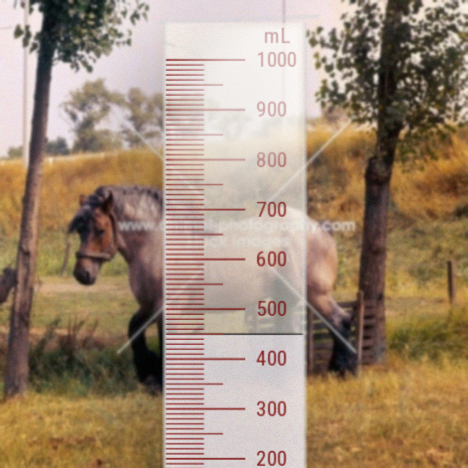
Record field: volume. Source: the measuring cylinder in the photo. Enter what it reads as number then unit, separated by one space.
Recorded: 450 mL
